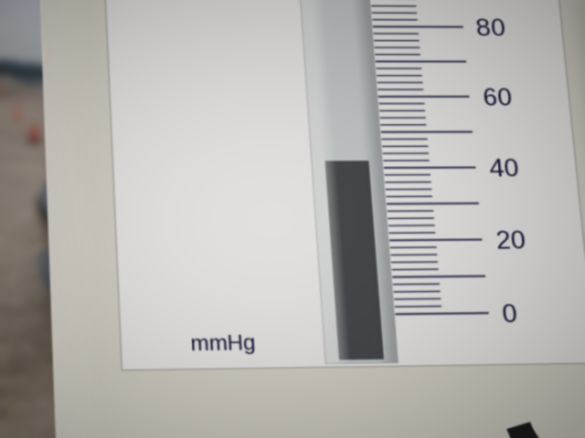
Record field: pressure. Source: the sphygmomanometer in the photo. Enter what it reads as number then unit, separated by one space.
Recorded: 42 mmHg
